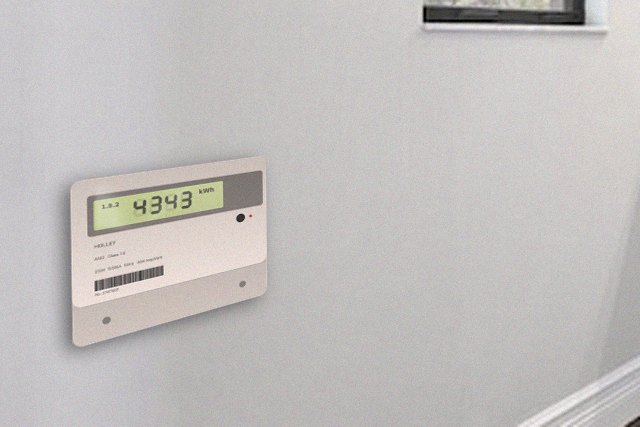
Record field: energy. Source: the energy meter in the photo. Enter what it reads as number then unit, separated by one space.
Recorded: 4343 kWh
